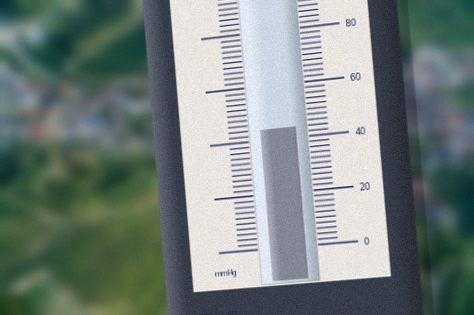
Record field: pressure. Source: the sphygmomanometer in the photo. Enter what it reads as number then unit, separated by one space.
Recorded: 44 mmHg
